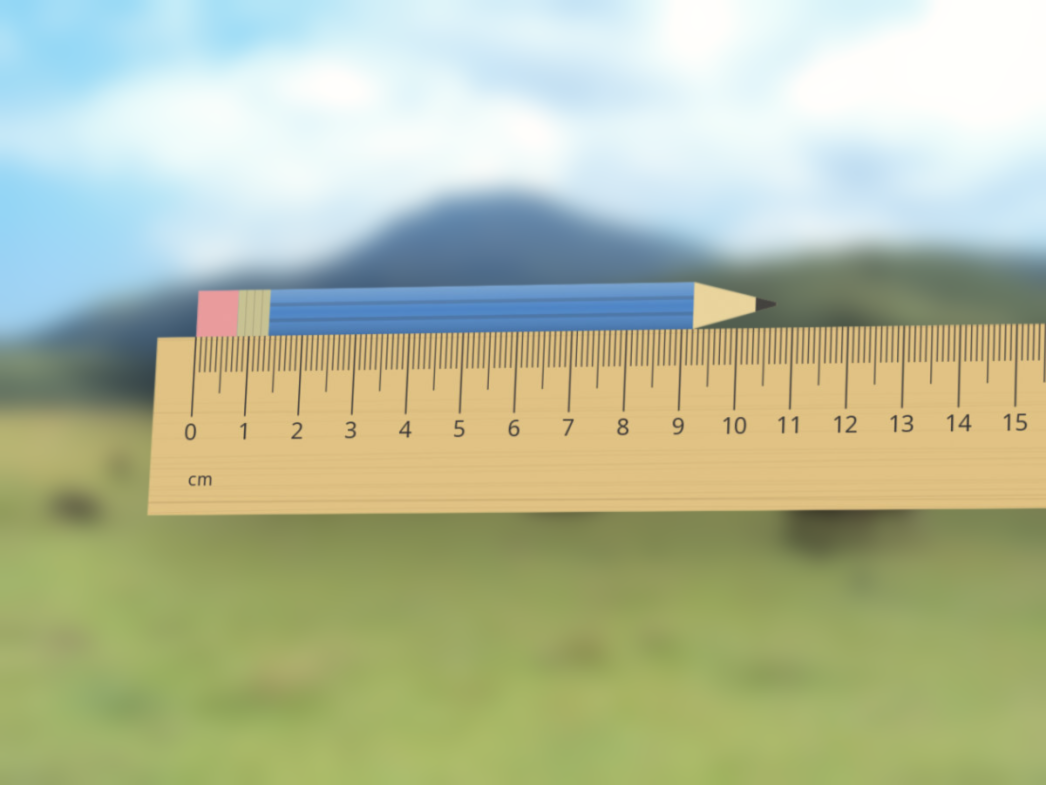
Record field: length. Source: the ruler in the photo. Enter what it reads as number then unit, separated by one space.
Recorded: 10.7 cm
